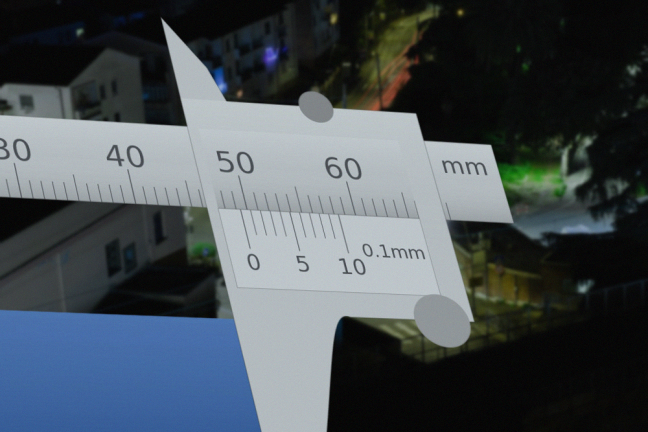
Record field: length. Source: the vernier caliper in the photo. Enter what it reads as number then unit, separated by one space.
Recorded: 49.4 mm
